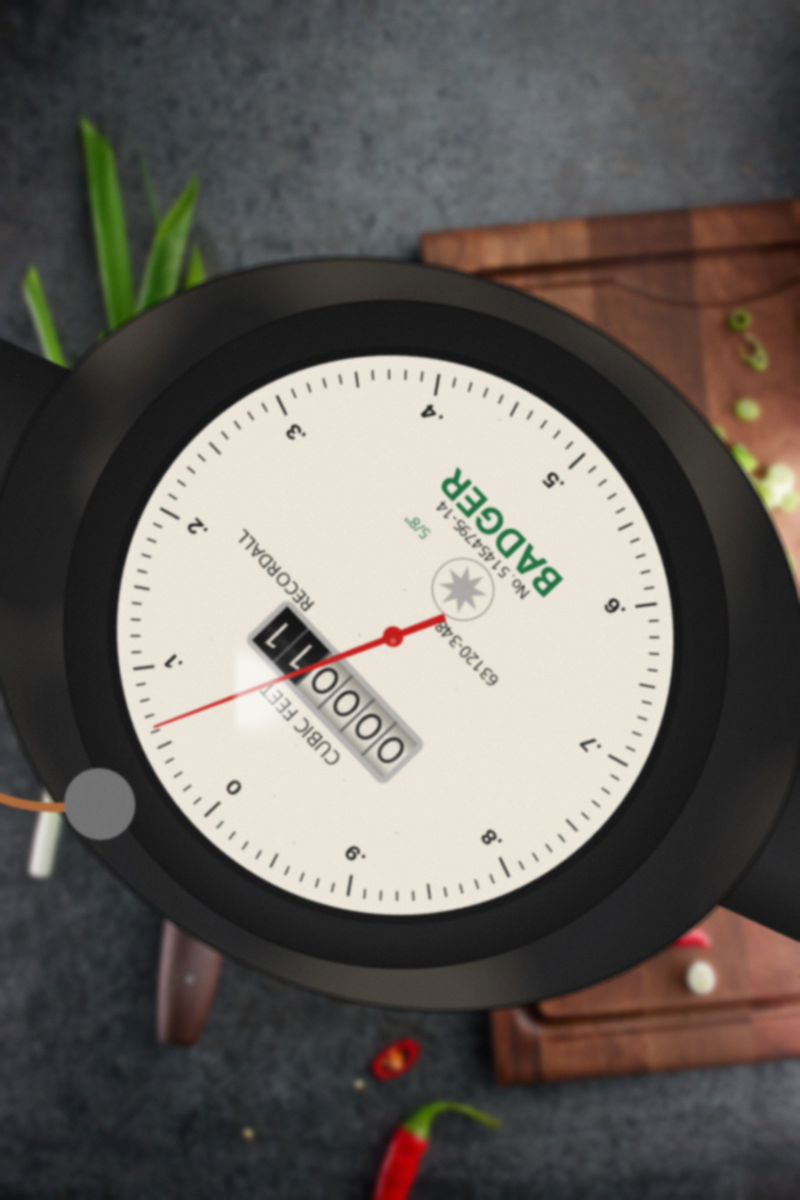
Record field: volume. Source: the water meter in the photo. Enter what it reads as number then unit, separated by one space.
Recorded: 11.06 ft³
